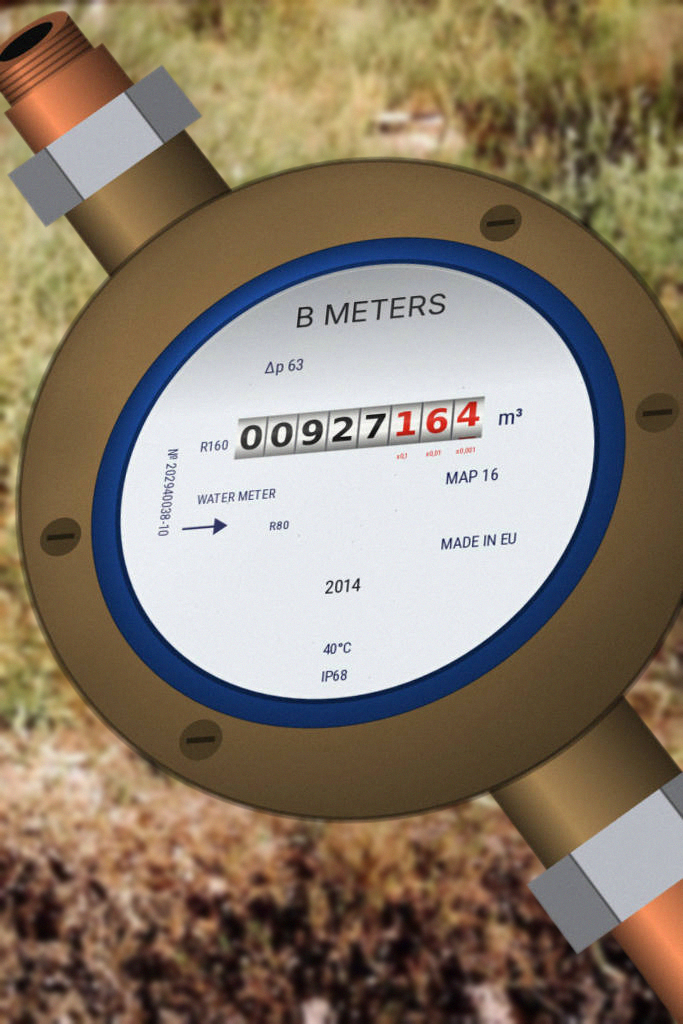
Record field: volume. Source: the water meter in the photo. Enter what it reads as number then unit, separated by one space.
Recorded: 927.164 m³
